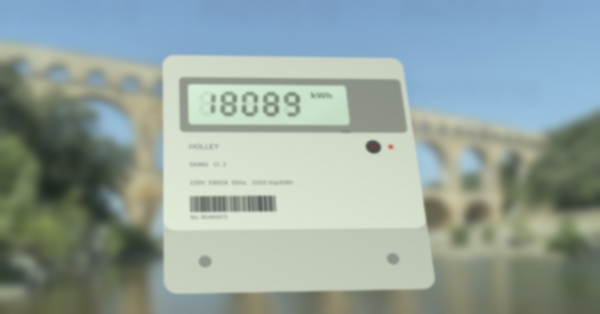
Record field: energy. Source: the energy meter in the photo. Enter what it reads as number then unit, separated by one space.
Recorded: 18089 kWh
